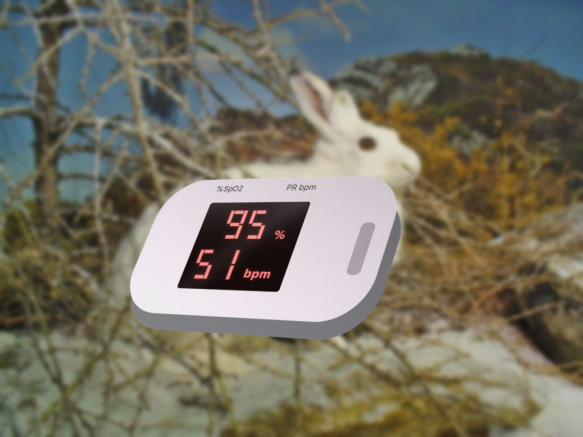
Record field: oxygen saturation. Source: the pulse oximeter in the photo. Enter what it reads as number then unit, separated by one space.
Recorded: 95 %
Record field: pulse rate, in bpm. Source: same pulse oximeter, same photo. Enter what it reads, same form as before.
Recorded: 51 bpm
